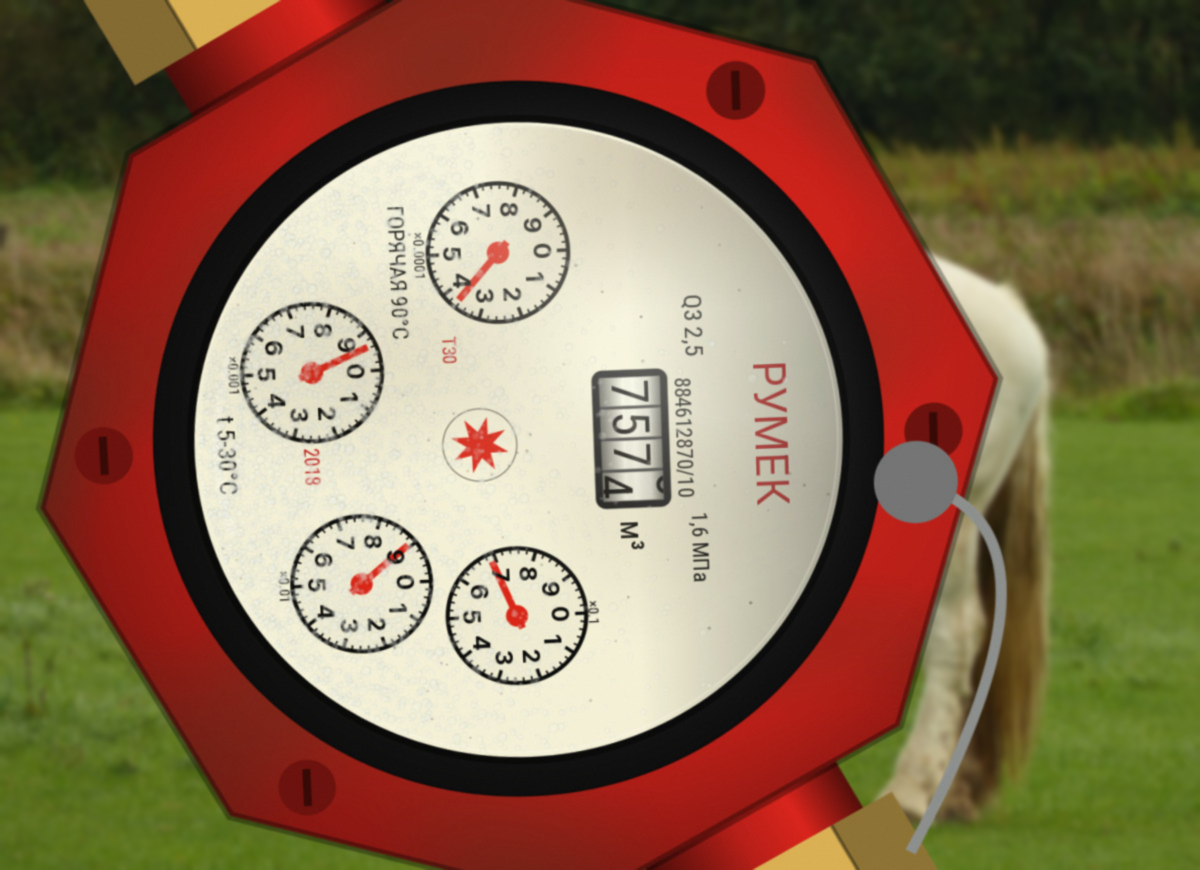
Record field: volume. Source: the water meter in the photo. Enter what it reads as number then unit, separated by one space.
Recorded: 7573.6893 m³
